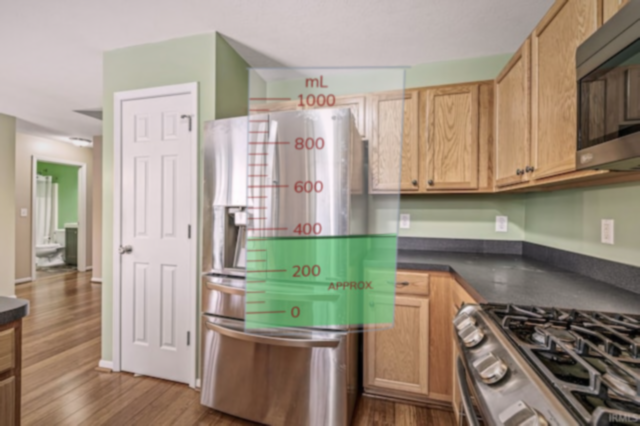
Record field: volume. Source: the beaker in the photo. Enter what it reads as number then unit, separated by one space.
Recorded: 350 mL
